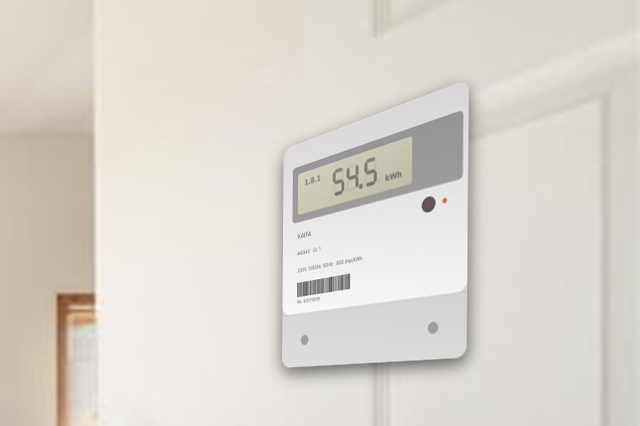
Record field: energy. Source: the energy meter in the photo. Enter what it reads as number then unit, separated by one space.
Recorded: 54.5 kWh
